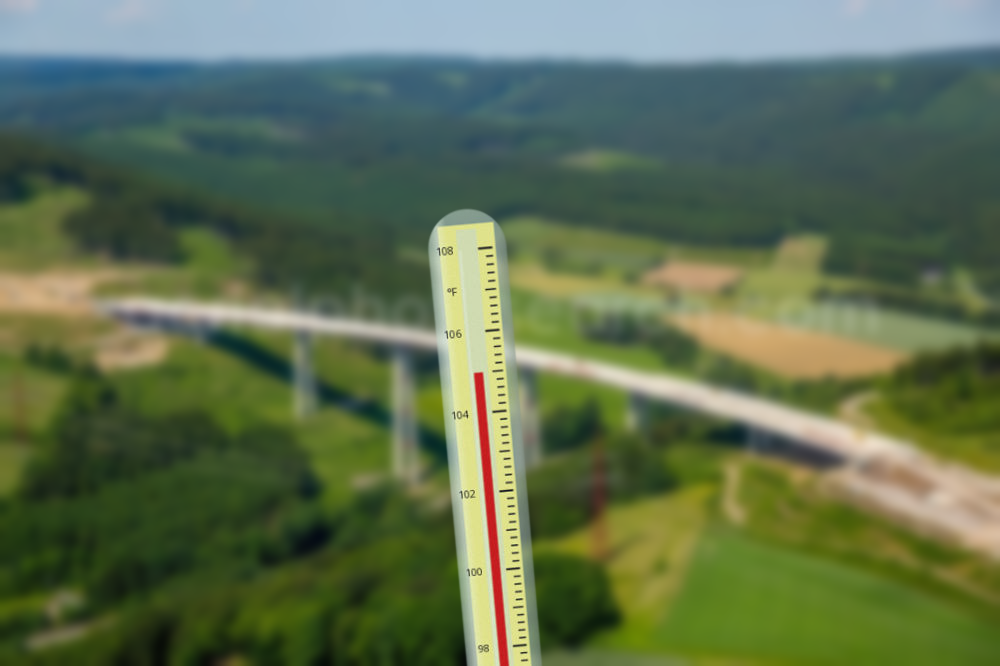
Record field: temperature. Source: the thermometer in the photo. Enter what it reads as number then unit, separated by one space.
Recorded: 105 °F
